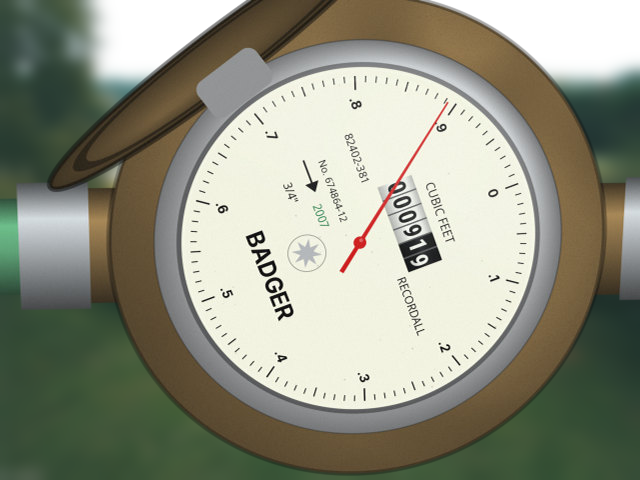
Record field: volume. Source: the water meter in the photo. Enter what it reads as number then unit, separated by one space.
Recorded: 918.89 ft³
